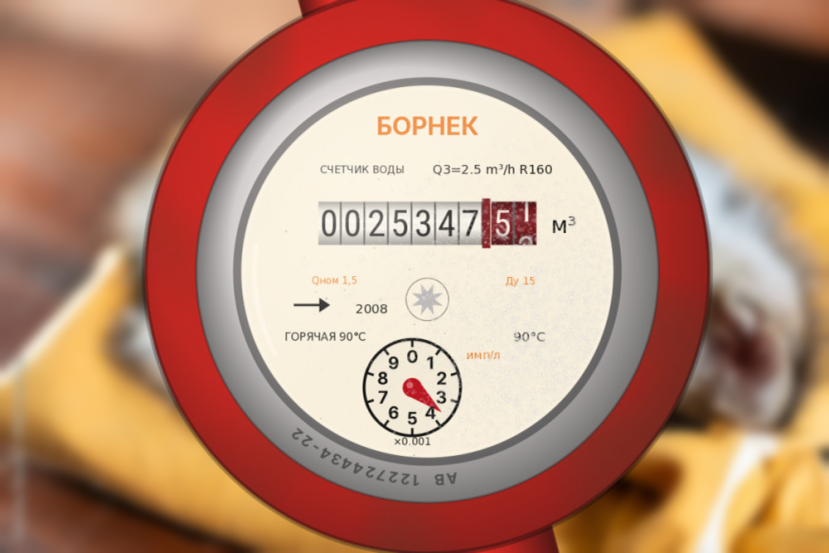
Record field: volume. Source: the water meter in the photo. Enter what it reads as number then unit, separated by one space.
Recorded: 25347.513 m³
